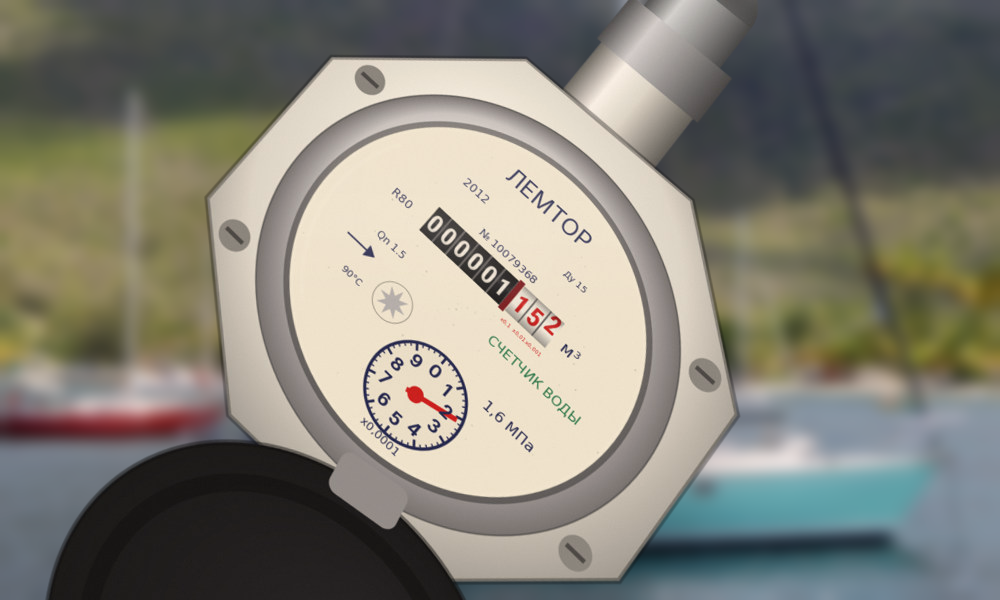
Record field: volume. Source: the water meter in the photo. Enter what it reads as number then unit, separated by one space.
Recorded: 1.1522 m³
